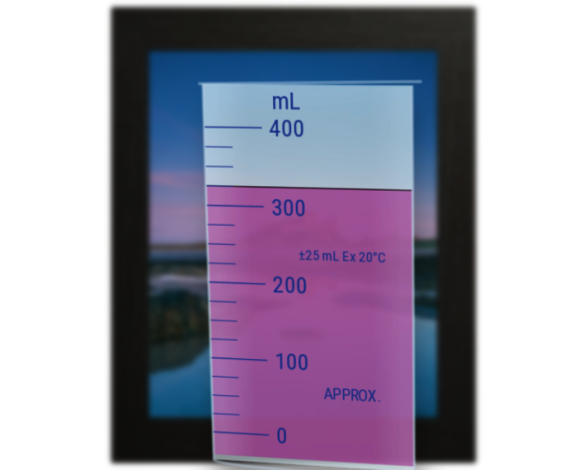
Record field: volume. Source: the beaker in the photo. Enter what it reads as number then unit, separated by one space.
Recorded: 325 mL
